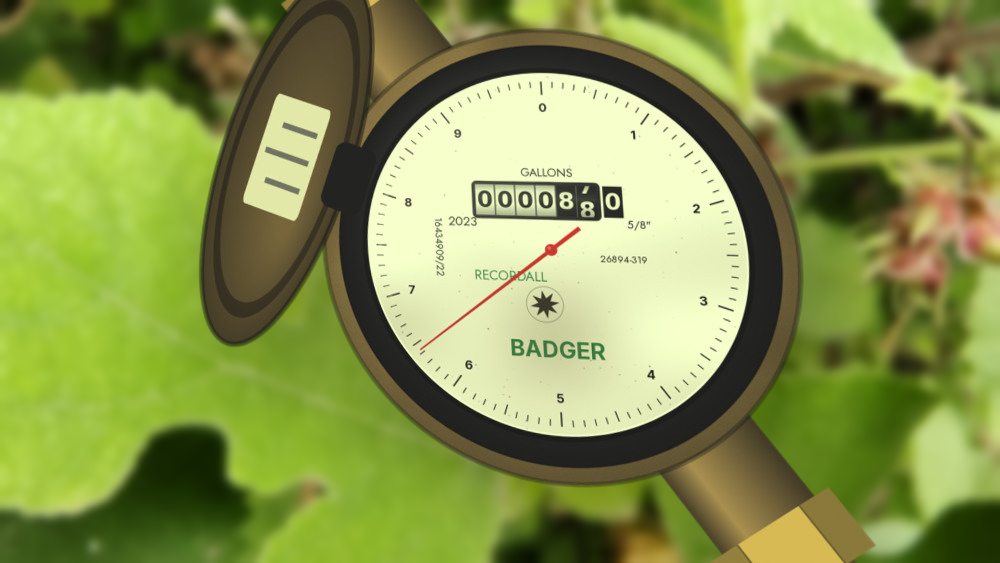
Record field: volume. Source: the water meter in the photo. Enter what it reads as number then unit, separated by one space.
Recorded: 876.4 gal
